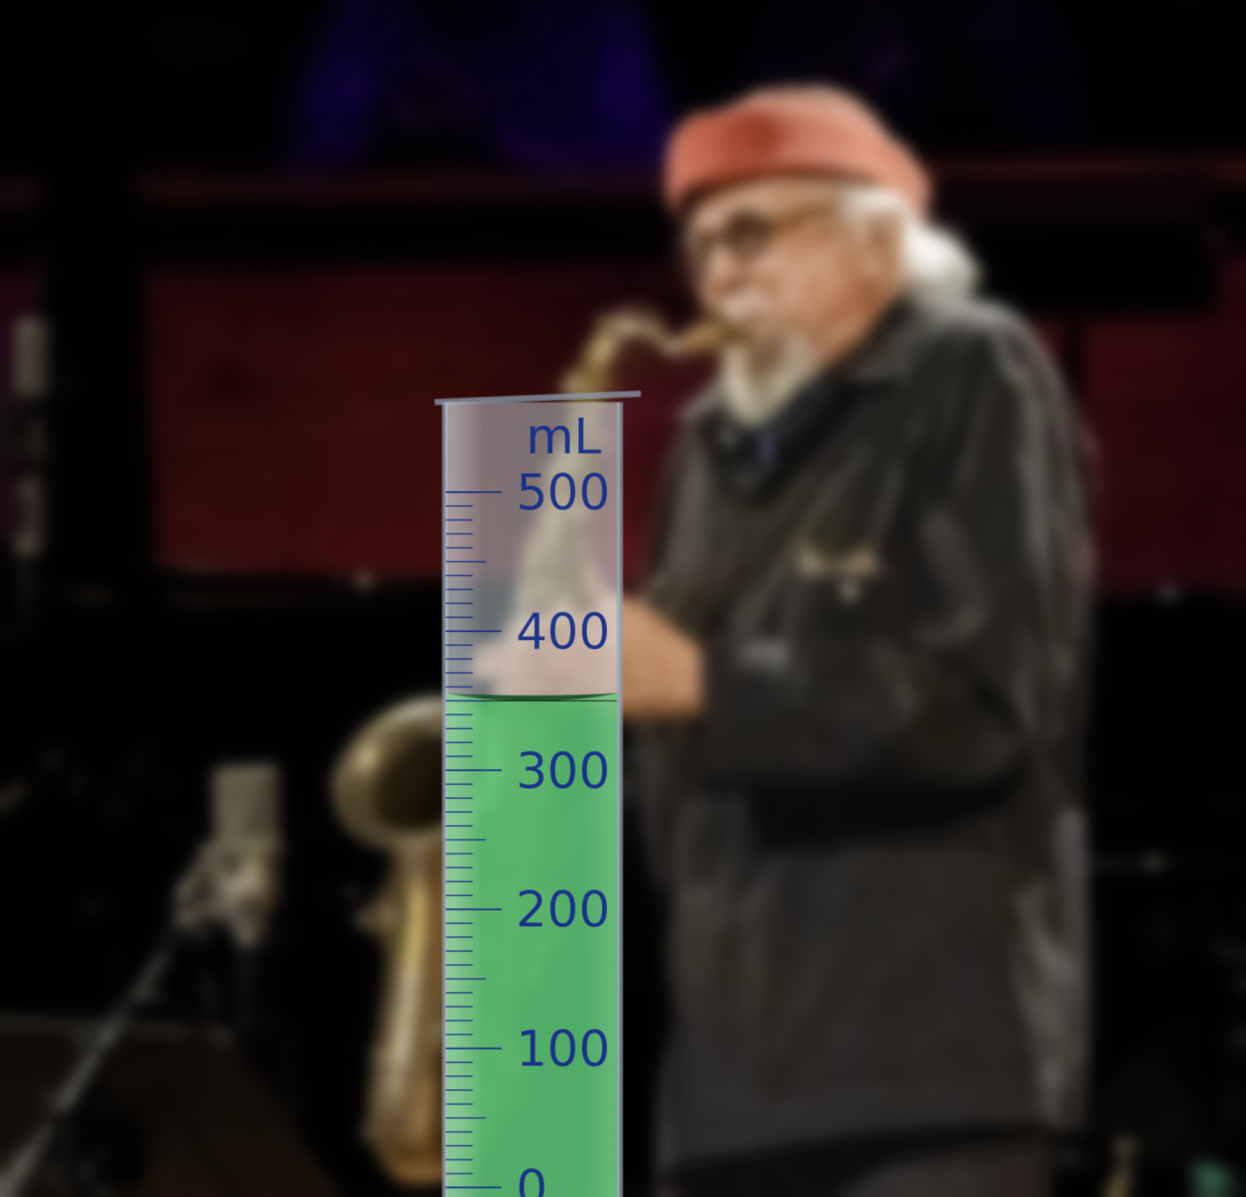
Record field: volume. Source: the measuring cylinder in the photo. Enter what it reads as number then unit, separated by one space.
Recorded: 350 mL
